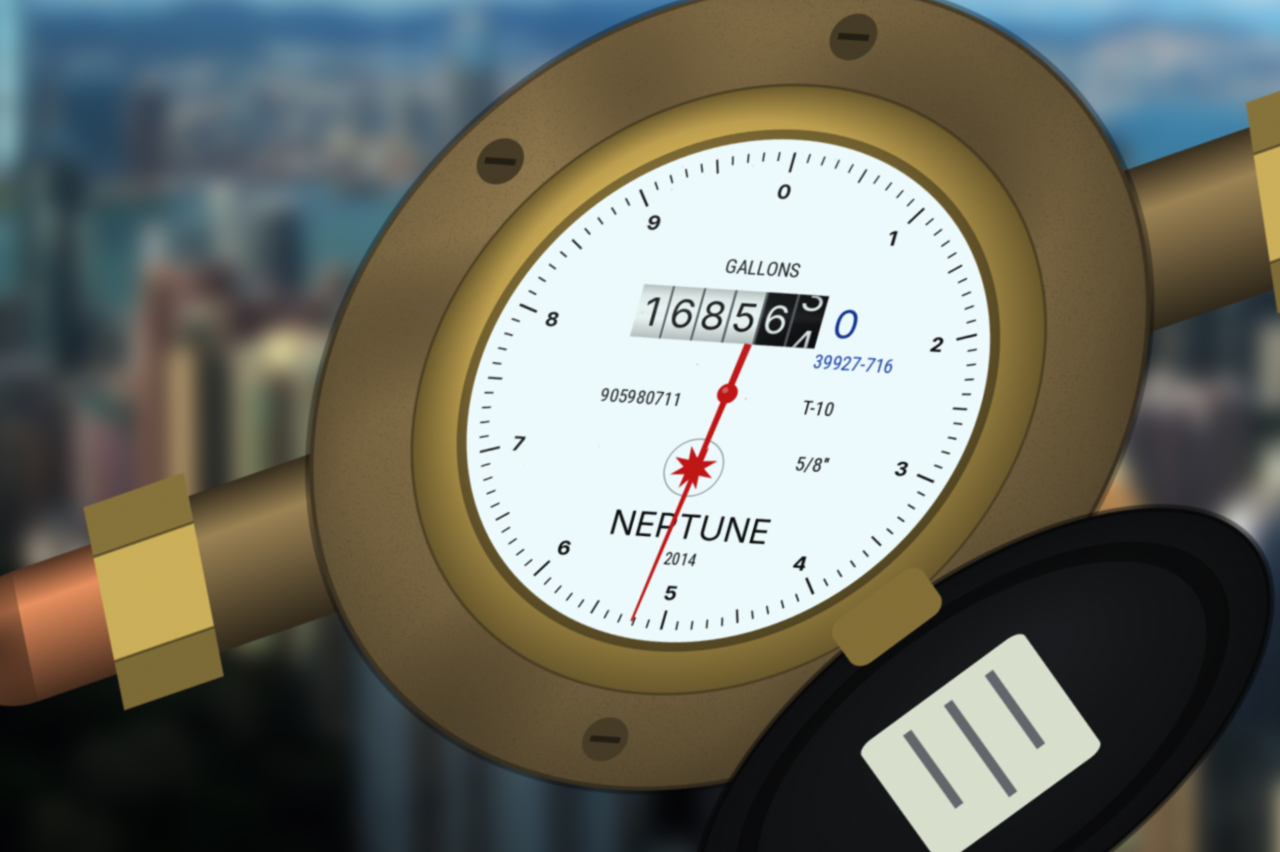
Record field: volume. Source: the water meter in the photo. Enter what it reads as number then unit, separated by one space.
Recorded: 1685635.2 gal
